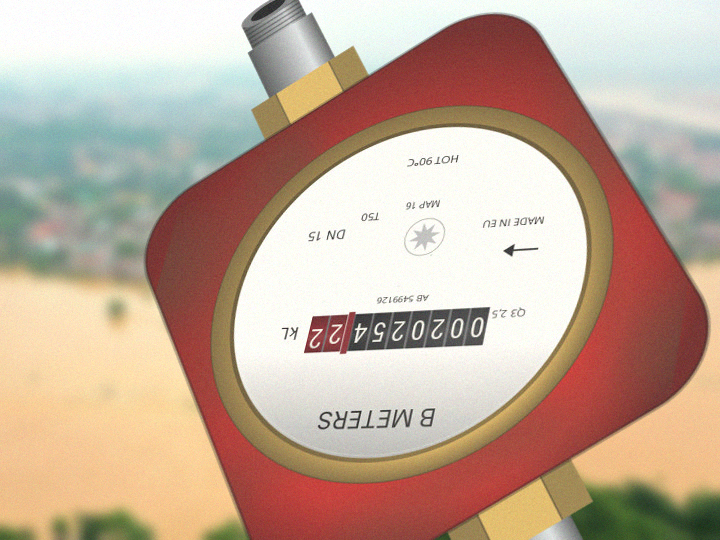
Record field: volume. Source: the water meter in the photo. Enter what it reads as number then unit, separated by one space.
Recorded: 20254.22 kL
